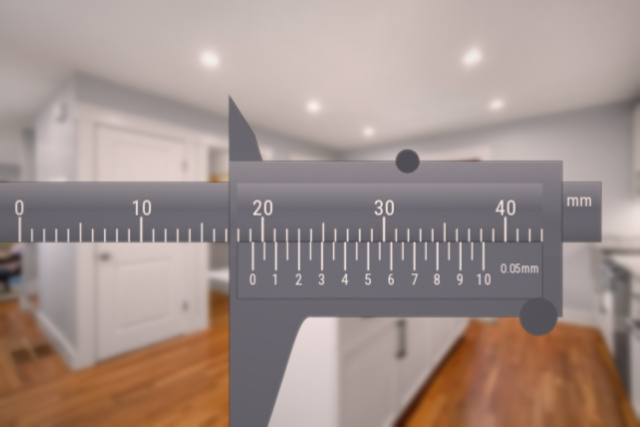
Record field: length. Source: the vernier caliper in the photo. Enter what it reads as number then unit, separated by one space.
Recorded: 19.2 mm
